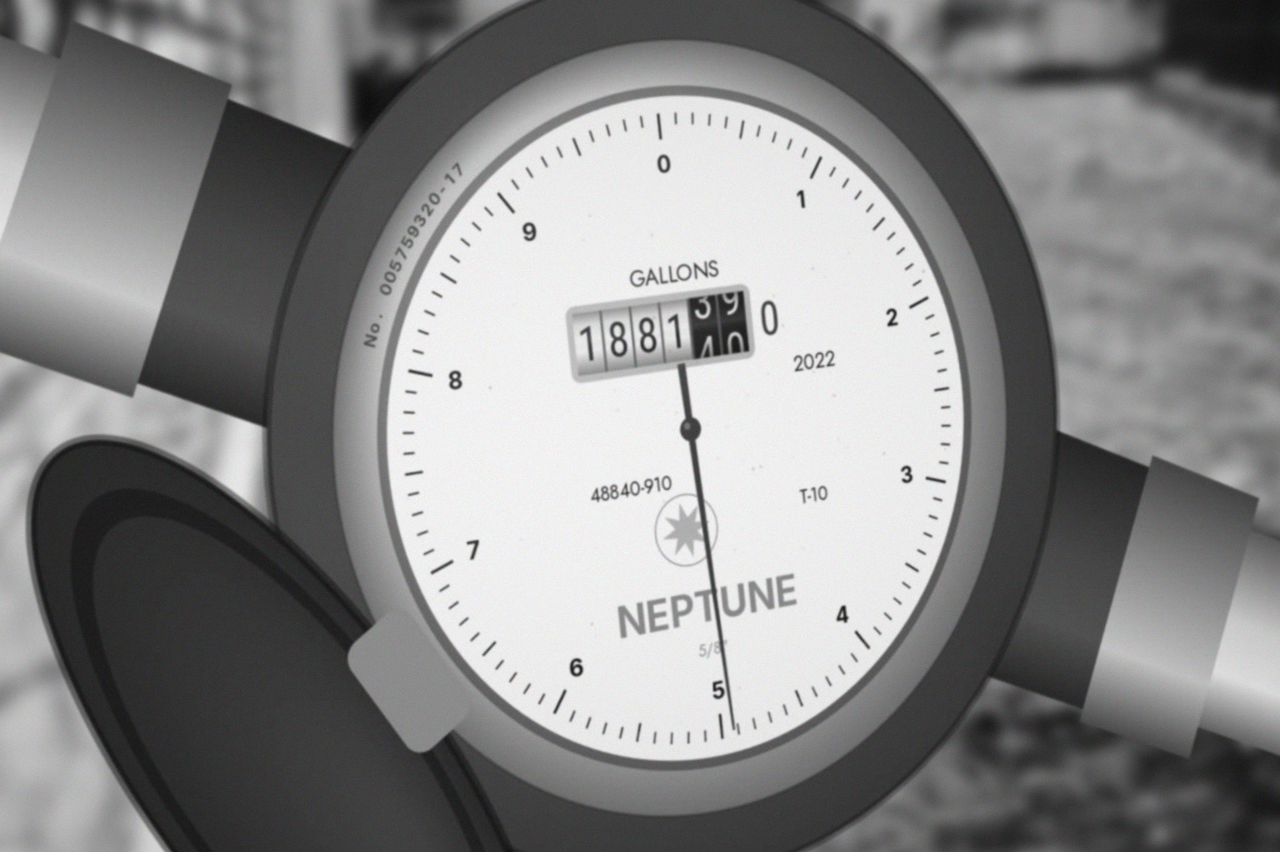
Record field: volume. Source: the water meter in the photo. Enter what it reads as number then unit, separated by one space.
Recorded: 1881394.9 gal
